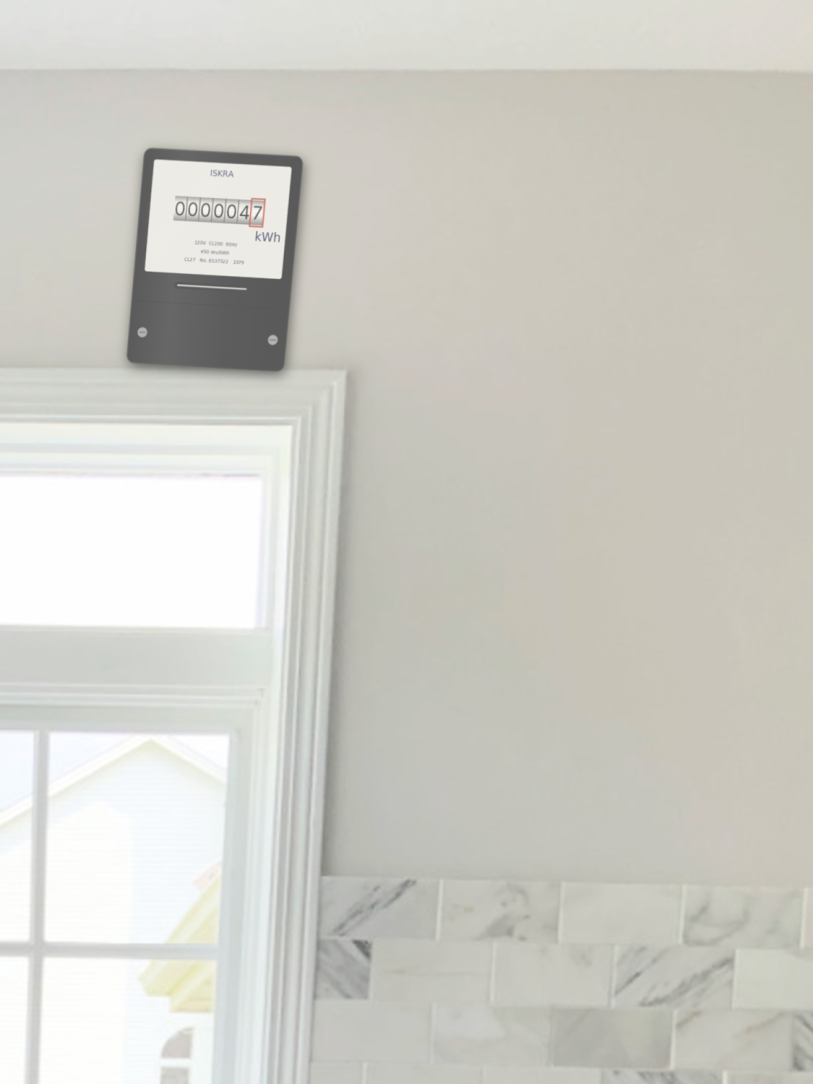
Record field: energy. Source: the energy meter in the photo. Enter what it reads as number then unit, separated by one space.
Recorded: 4.7 kWh
